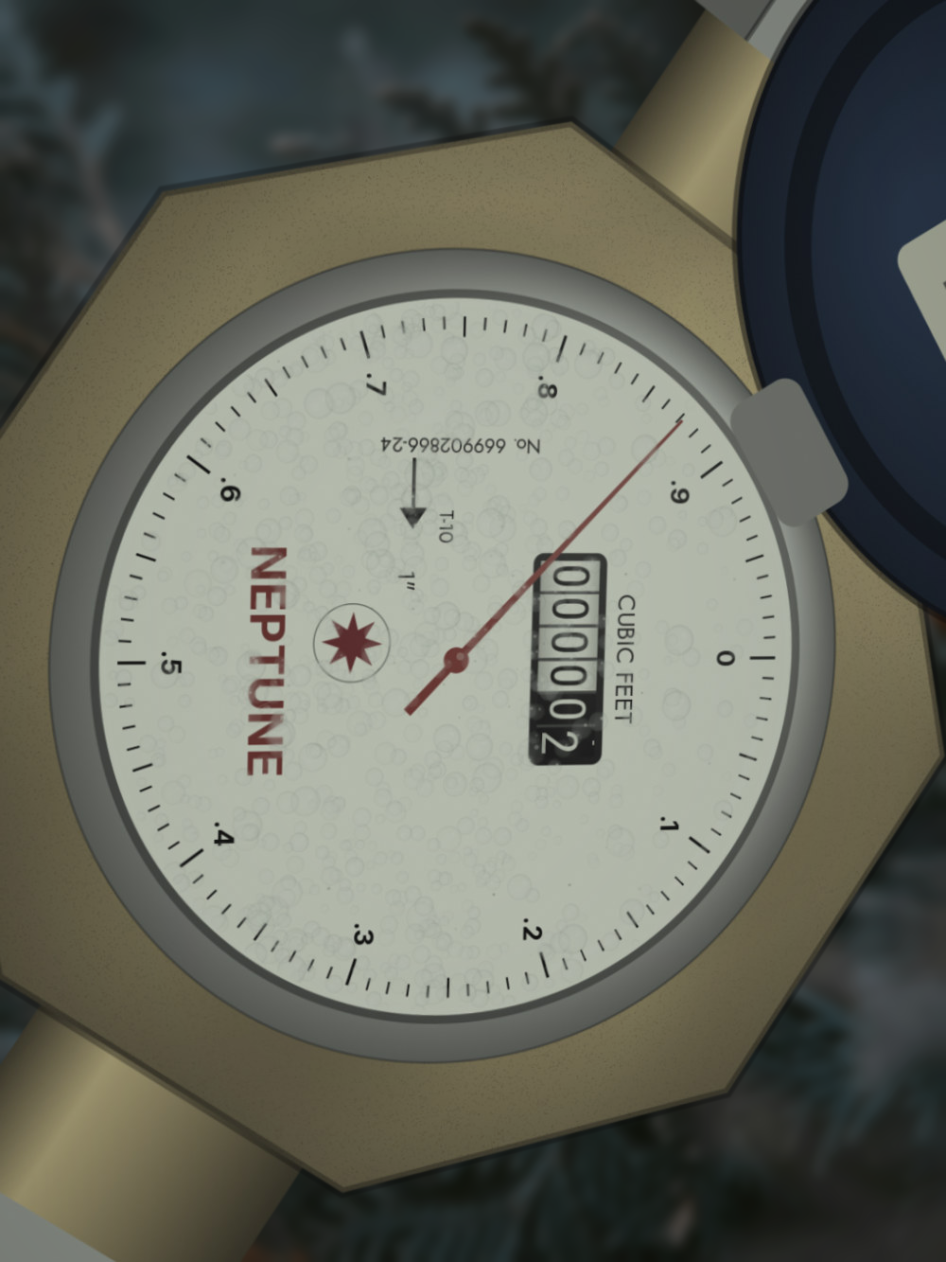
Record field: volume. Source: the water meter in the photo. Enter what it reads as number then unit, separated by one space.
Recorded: 1.87 ft³
